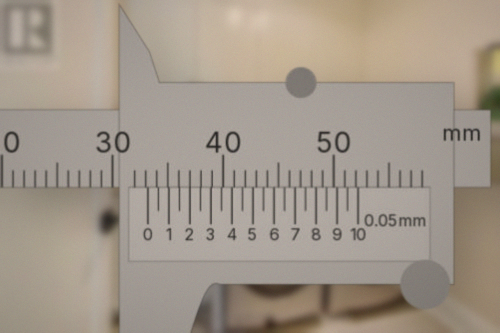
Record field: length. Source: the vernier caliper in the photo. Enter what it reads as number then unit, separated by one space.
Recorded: 33.2 mm
